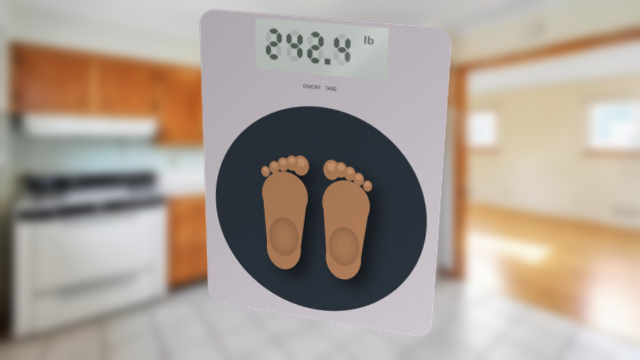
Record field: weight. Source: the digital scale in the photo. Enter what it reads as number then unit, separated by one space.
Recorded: 242.4 lb
